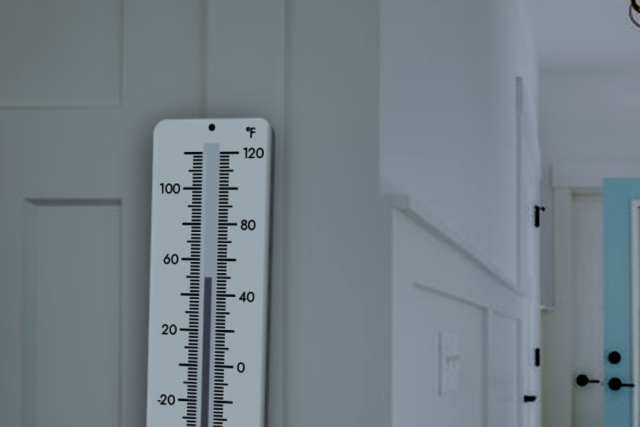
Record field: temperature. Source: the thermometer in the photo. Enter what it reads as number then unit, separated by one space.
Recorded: 50 °F
